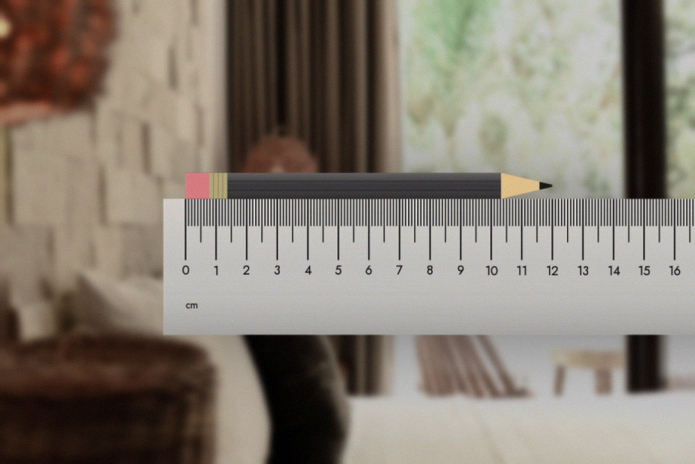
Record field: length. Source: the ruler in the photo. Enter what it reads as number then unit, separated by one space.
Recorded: 12 cm
